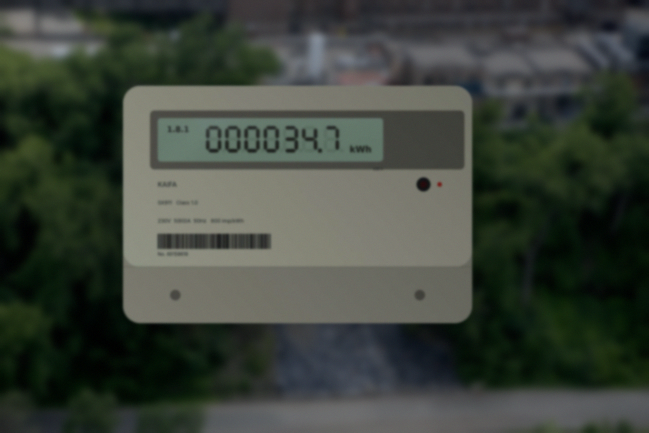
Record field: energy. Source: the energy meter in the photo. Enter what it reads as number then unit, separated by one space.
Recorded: 34.7 kWh
